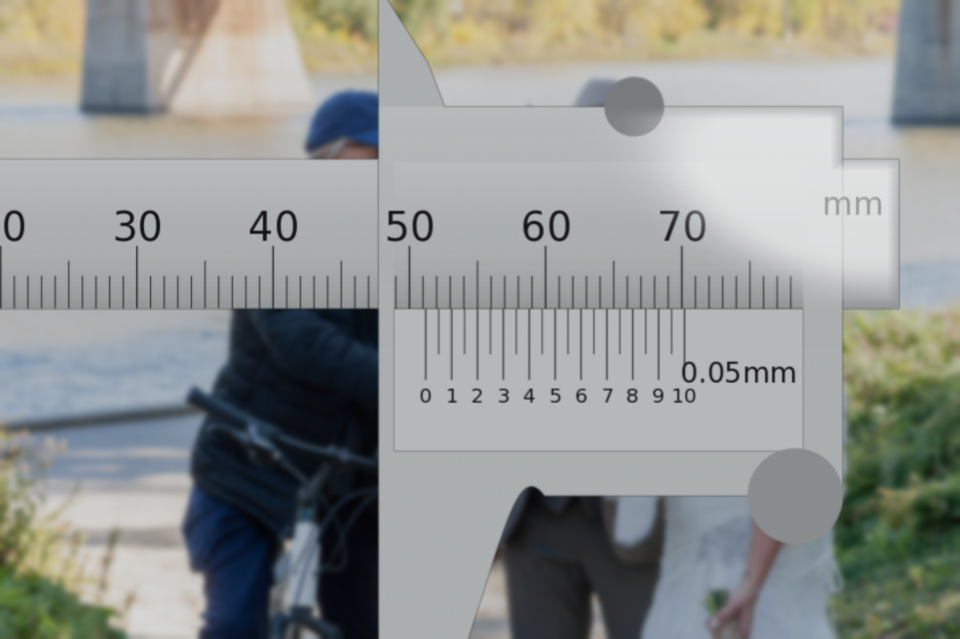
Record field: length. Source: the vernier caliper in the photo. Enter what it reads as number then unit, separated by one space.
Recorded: 51.2 mm
